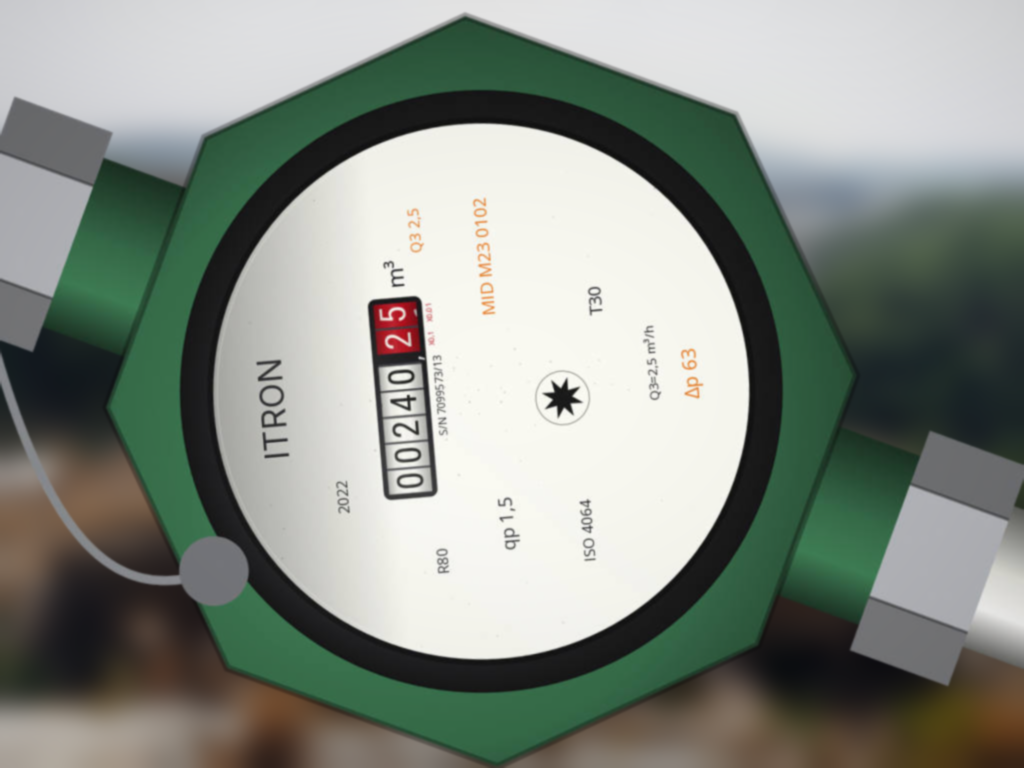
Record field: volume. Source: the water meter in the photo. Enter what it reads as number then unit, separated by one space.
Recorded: 240.25 m³
